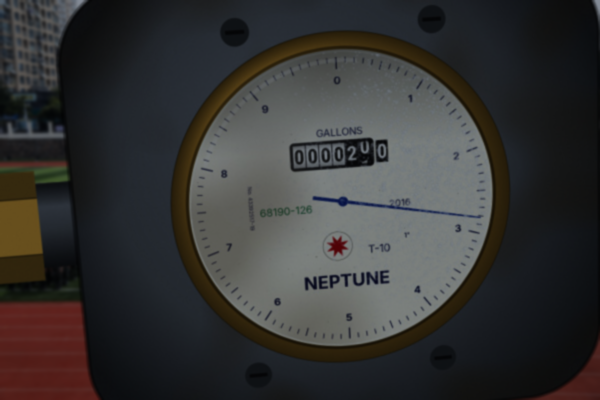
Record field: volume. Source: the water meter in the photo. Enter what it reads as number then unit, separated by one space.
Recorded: 202.8 gal
